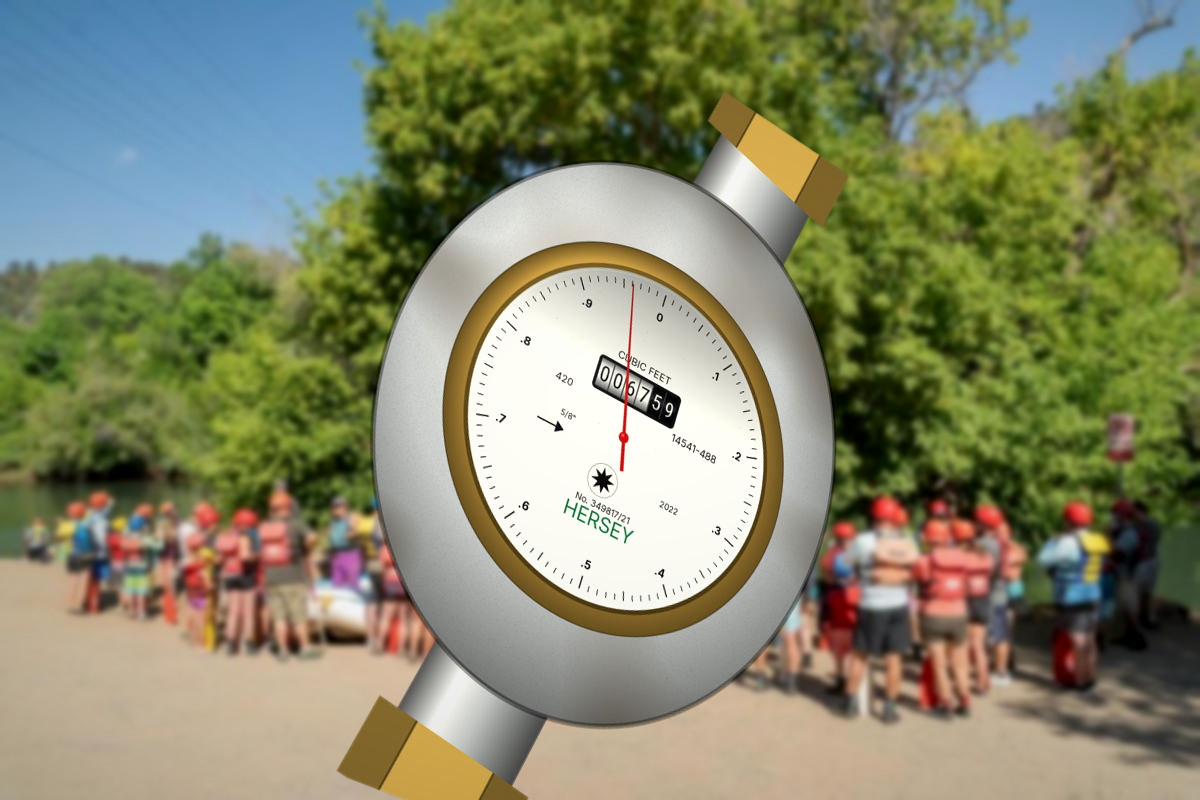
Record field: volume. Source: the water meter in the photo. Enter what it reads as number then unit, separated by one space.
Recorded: 6758.96 ft³
